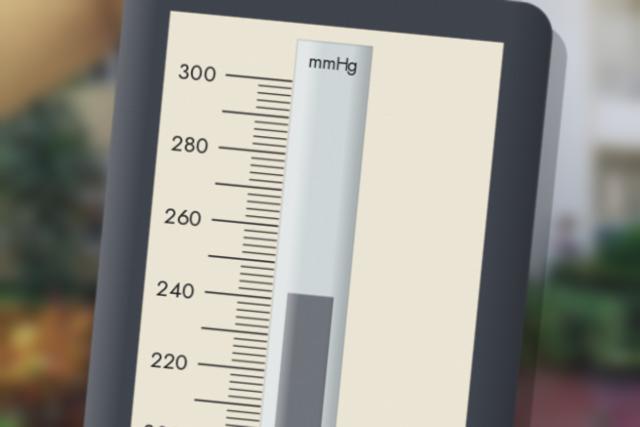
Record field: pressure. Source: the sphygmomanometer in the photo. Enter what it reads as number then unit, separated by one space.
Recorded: 242 mmHg
